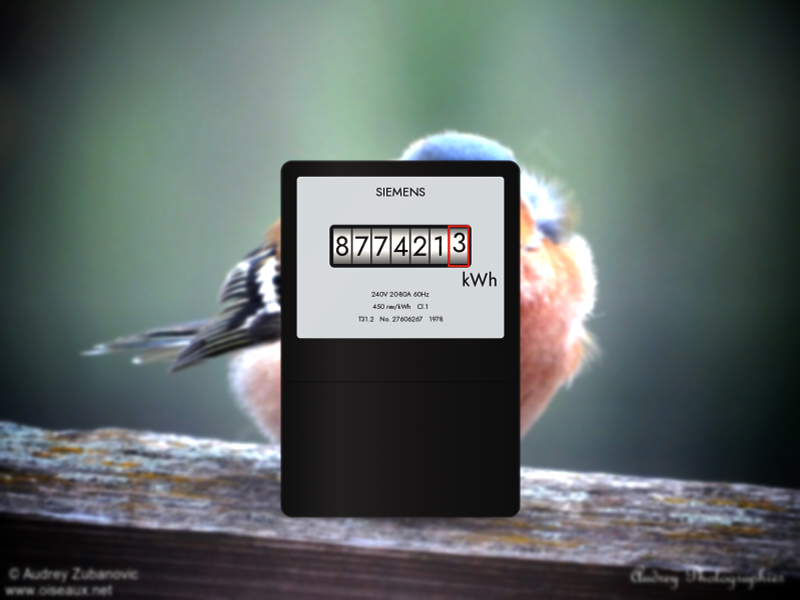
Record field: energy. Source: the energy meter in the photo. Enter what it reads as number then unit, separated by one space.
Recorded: 877421.3 kWh
